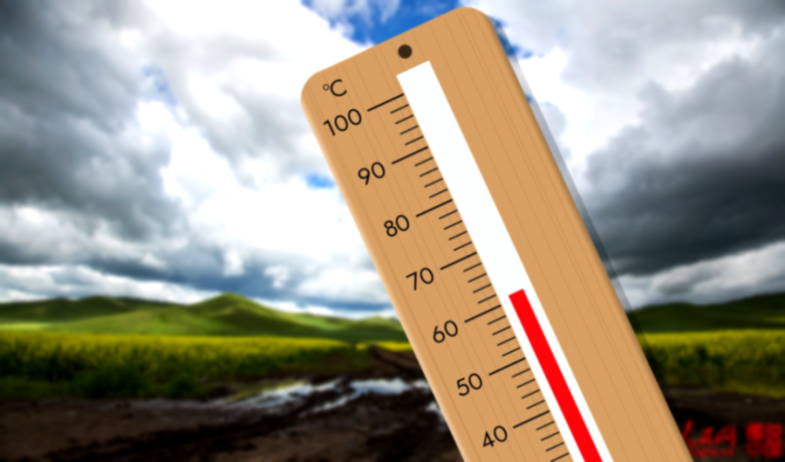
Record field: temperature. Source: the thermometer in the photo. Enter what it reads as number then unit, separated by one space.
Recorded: 61 °C
